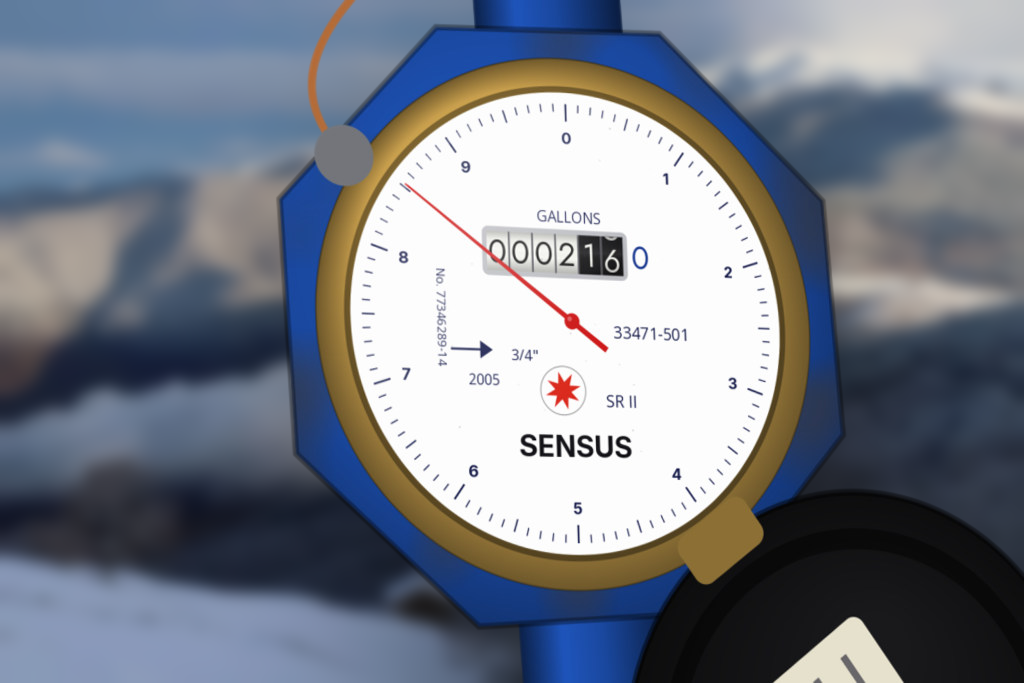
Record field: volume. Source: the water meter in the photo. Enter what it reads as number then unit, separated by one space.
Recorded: 2158.5 gal
